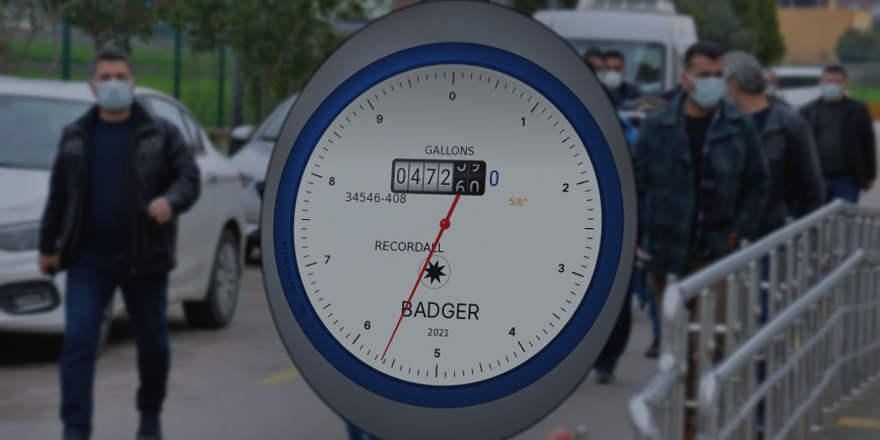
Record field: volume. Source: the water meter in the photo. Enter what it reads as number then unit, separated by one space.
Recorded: 472595.6 gal
